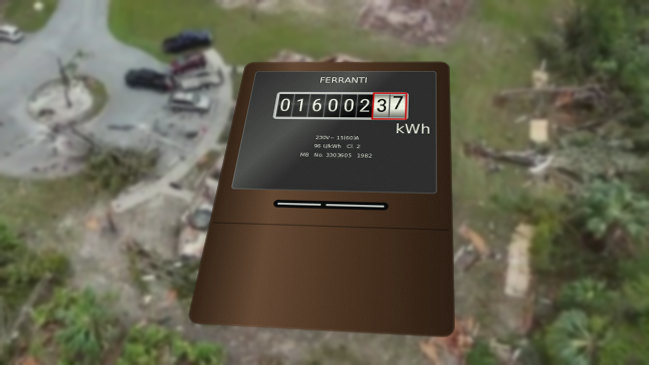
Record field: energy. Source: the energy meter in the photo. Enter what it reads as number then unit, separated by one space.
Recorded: 16002.37 kWh
